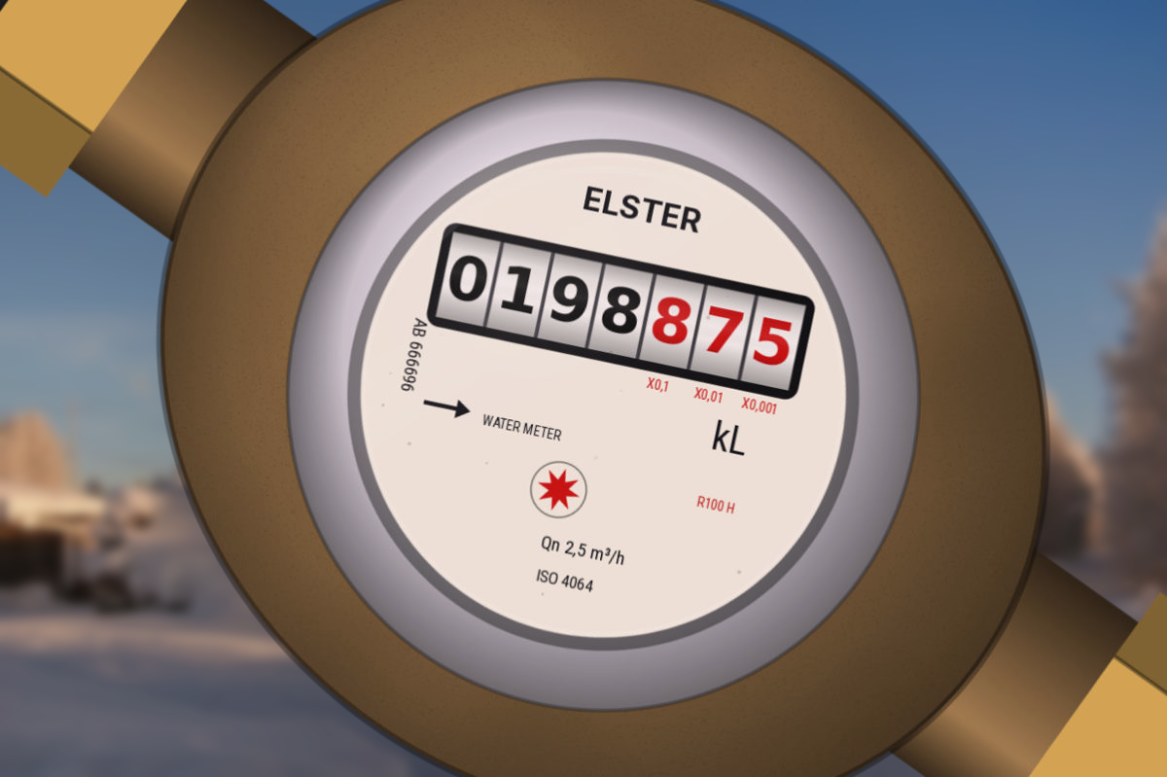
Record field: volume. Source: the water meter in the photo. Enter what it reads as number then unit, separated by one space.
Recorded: 198.875 kL
